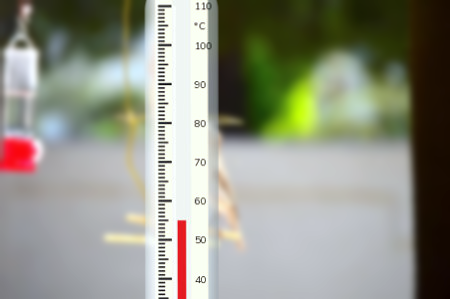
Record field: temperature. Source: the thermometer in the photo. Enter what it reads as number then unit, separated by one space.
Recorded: 55 °C
